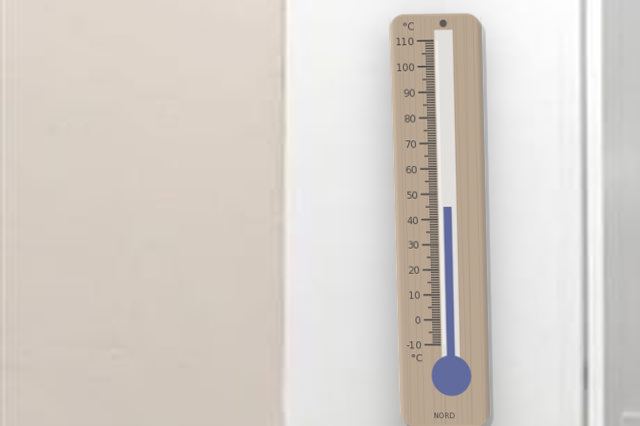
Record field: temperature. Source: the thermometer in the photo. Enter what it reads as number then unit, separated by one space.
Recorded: 45 °C
